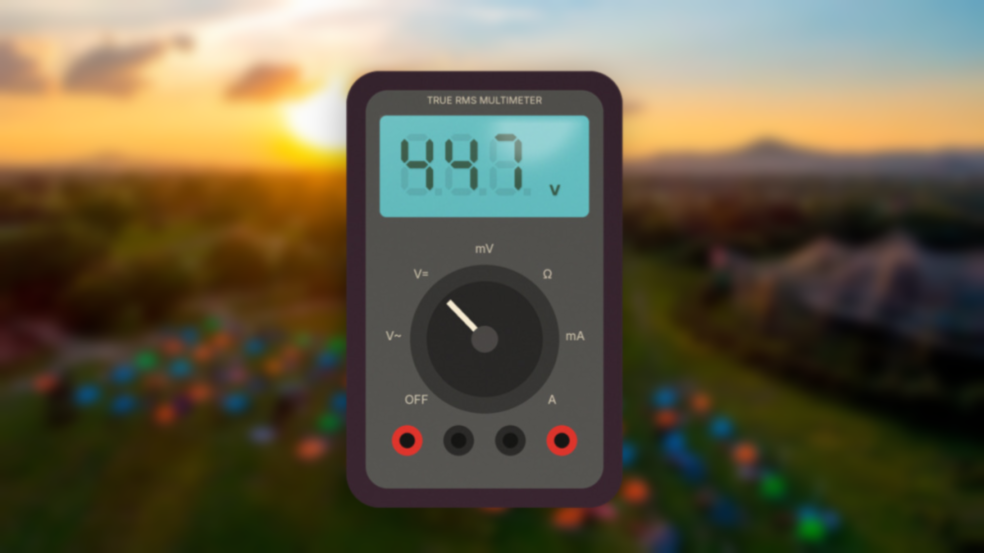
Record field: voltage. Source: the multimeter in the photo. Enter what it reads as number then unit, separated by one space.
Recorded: 447 V
